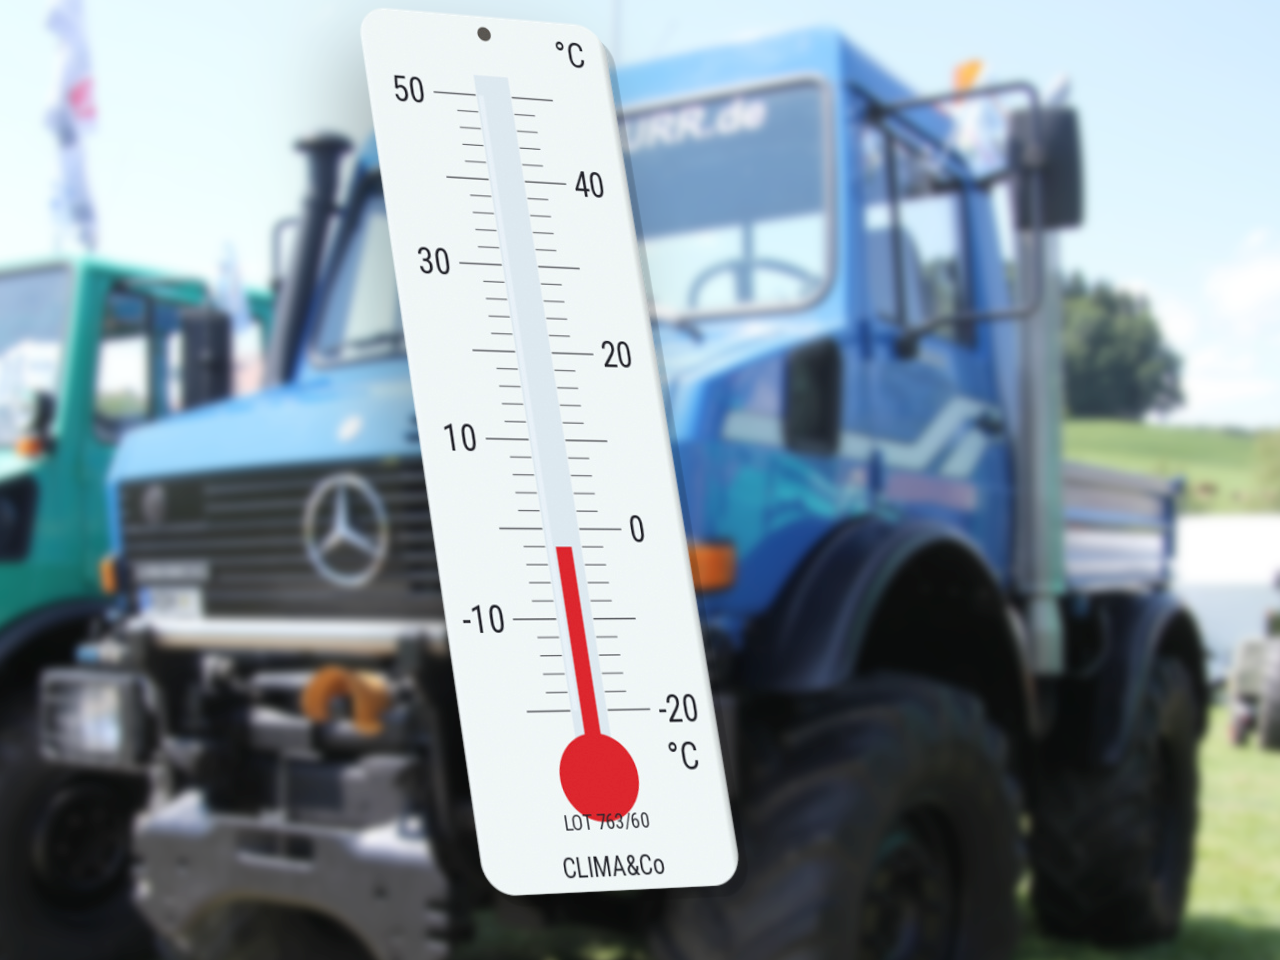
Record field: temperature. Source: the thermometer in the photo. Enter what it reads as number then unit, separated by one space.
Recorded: -2 °C
